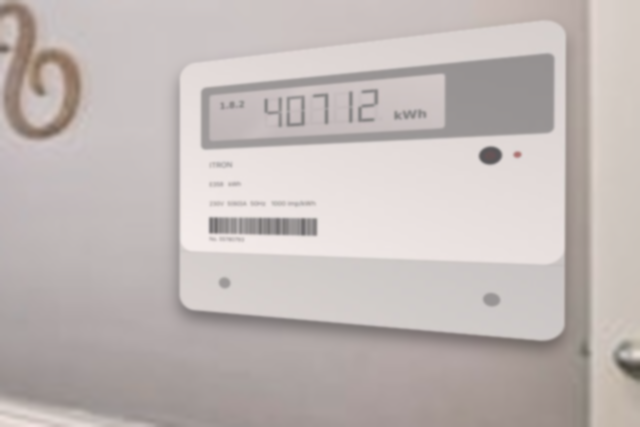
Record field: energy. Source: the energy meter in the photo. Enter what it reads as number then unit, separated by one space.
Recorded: 40712 kWh
